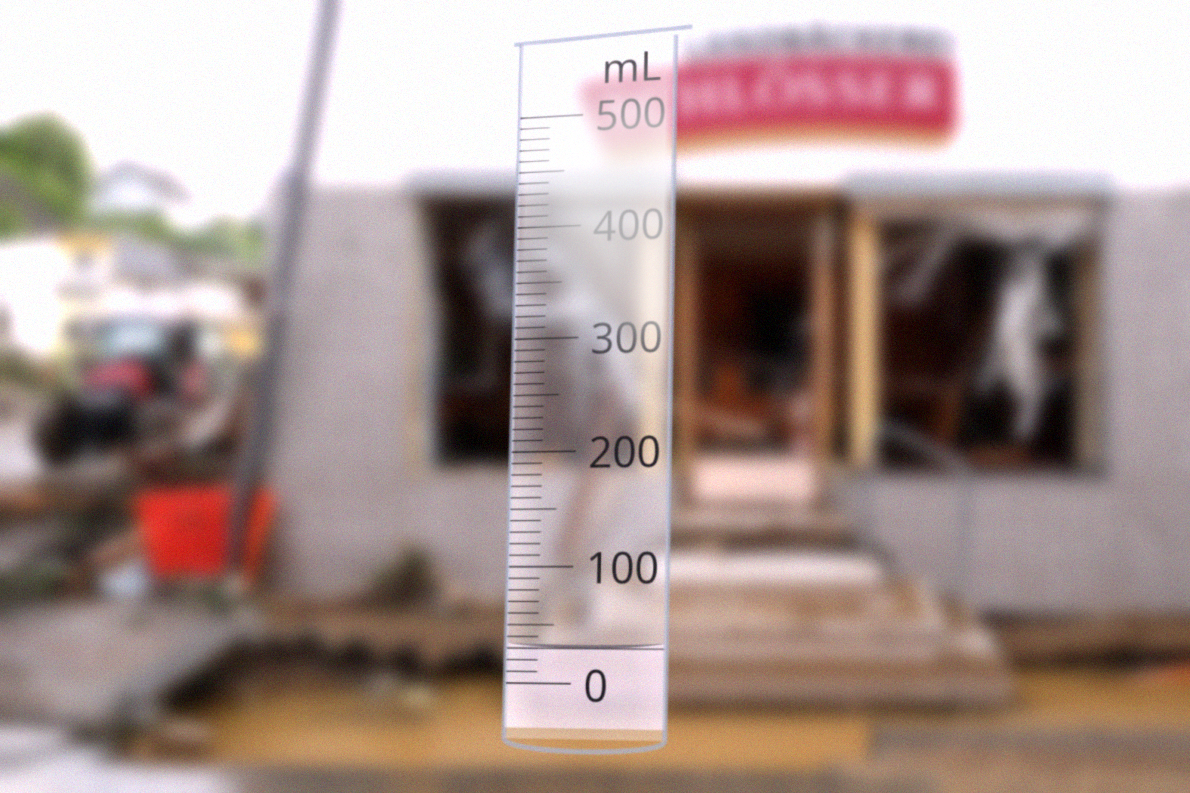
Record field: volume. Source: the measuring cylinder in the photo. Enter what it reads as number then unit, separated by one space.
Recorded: 30 mL
